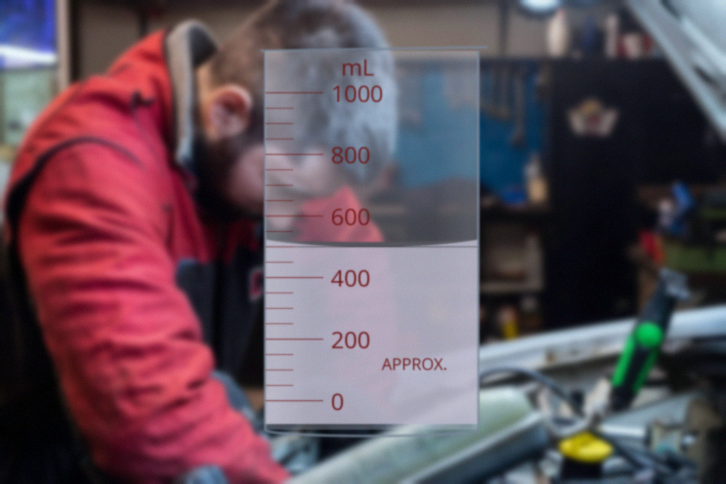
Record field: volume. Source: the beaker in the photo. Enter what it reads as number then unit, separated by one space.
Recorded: 500 mL
